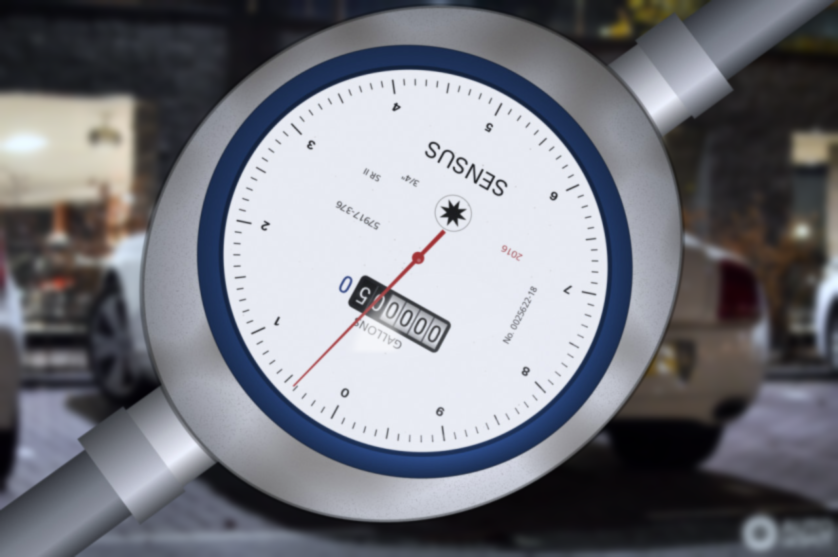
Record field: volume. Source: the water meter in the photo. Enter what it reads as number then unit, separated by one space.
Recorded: 50.4 gal
